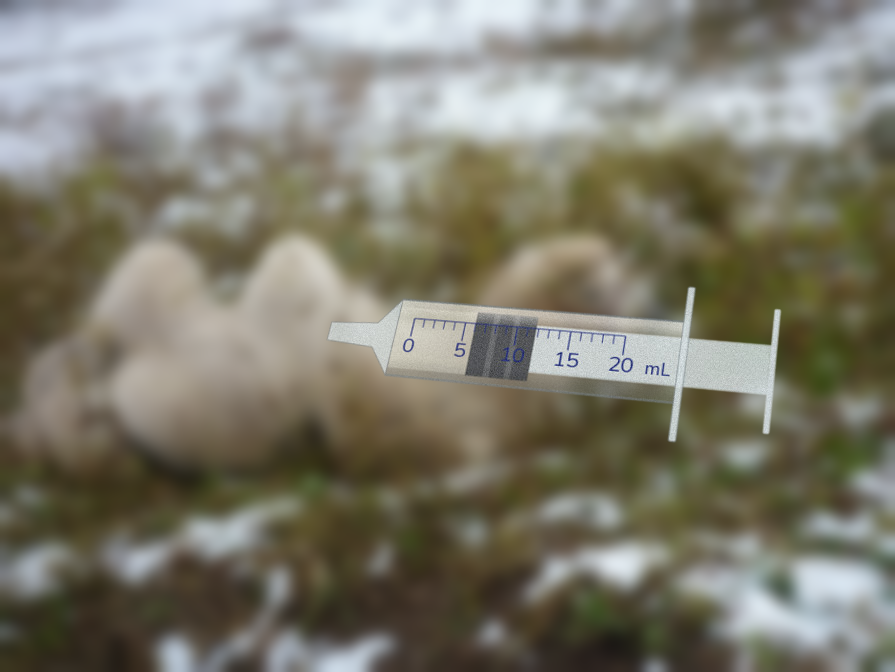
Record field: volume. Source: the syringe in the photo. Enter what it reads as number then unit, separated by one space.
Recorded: 6 mL
